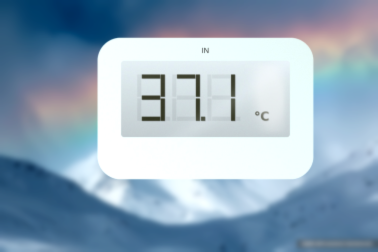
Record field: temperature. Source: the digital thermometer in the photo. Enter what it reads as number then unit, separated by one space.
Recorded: 37.1 °C
